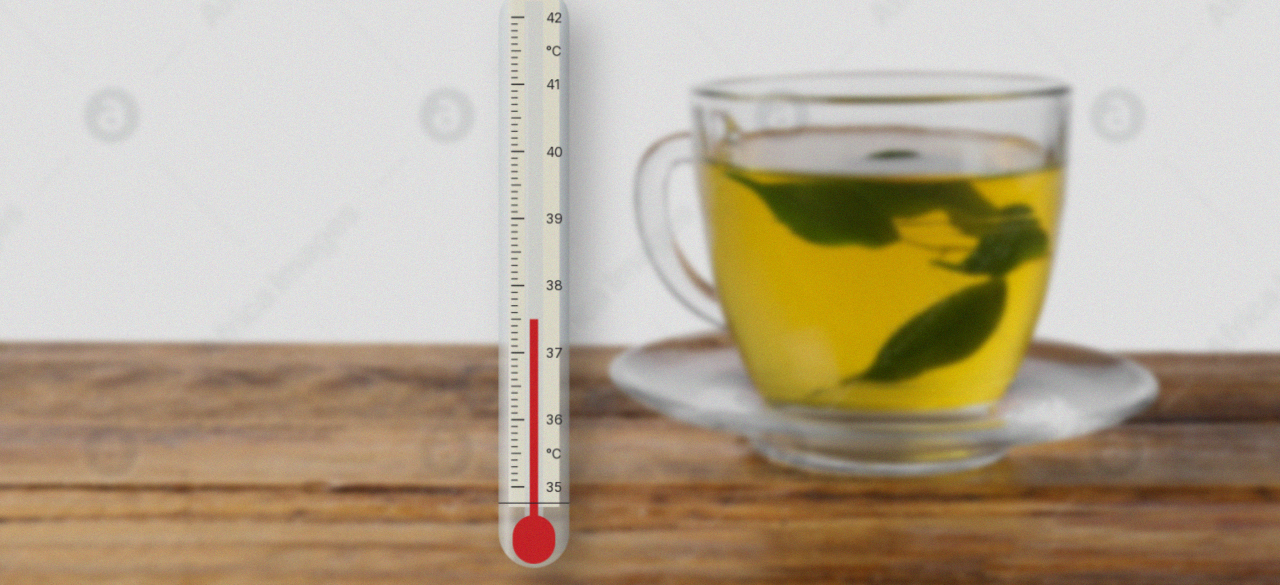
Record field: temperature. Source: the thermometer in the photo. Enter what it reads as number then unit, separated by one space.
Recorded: 37.5 °C
